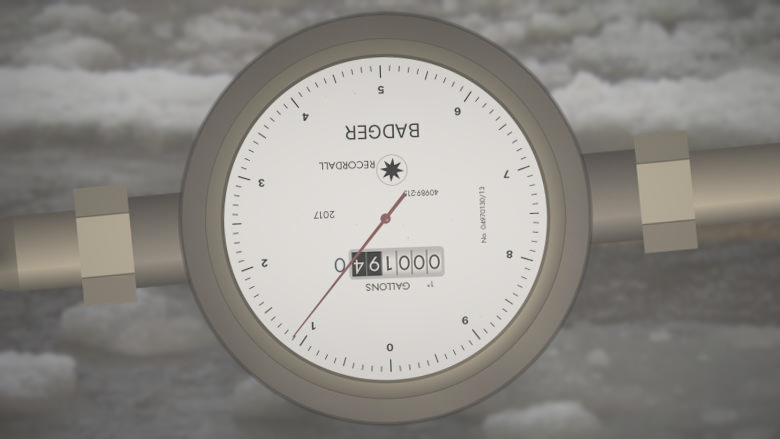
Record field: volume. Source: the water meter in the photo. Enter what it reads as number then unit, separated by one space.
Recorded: 1941.1 gal
